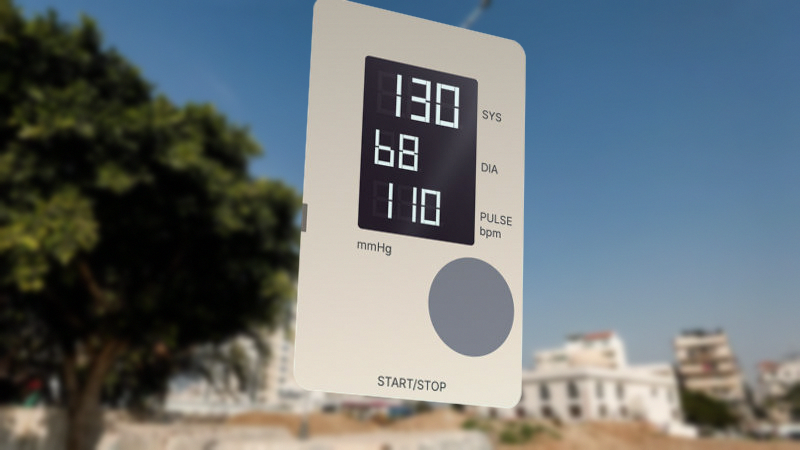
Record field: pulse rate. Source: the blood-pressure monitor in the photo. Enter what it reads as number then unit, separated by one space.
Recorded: 110 bpm
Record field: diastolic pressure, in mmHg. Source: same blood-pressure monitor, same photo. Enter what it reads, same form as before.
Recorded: 68 mmHg
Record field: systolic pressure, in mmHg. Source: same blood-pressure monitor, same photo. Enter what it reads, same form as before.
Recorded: 130 mmHg
